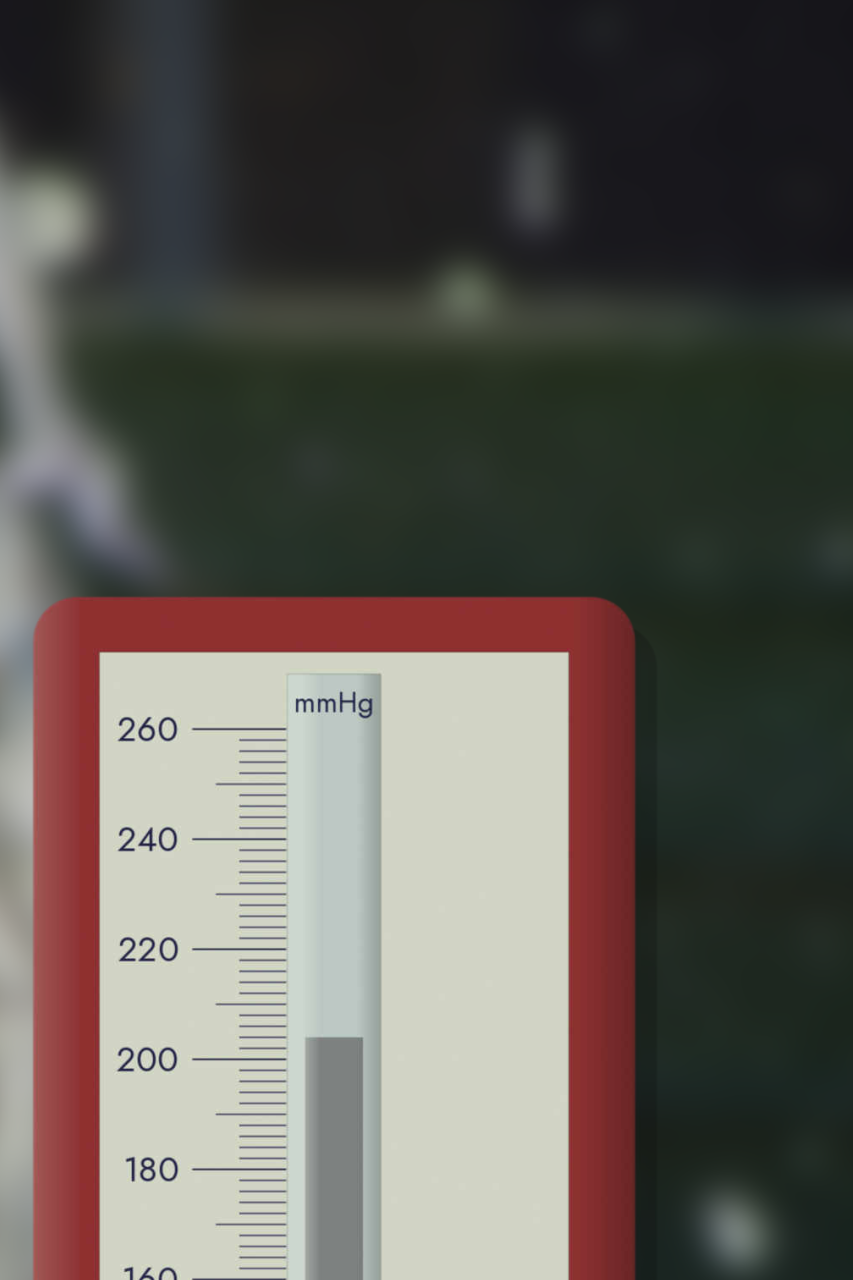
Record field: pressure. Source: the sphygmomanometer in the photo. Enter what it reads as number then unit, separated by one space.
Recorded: 204 mmHg
